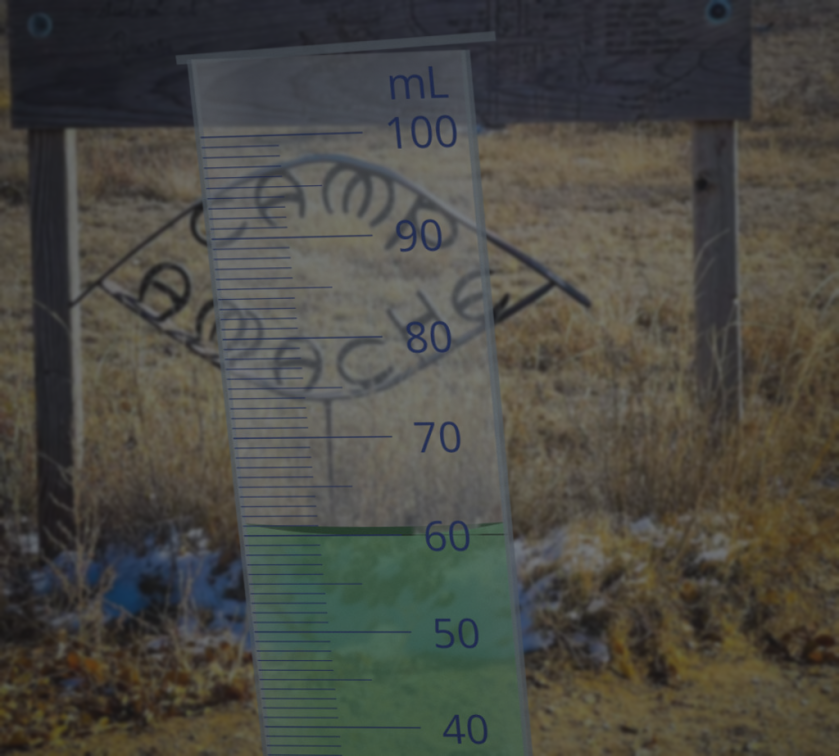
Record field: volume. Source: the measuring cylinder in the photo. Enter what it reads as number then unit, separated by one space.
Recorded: 60 mL
